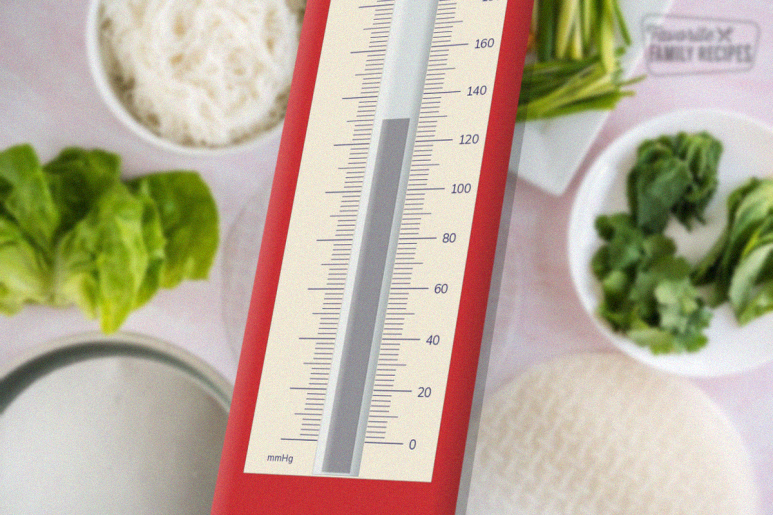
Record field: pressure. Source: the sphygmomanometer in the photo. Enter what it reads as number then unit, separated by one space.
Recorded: 130 mmHg
